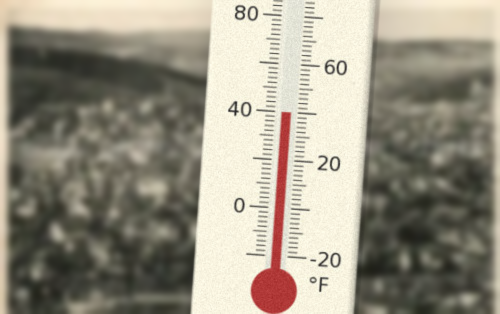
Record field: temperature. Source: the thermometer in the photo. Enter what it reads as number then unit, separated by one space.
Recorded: 40 °F
